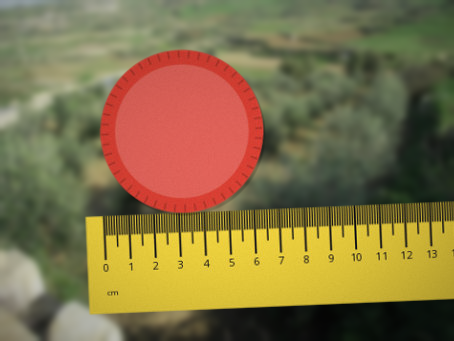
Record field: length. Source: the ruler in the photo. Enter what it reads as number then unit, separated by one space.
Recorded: 6.5 cm
